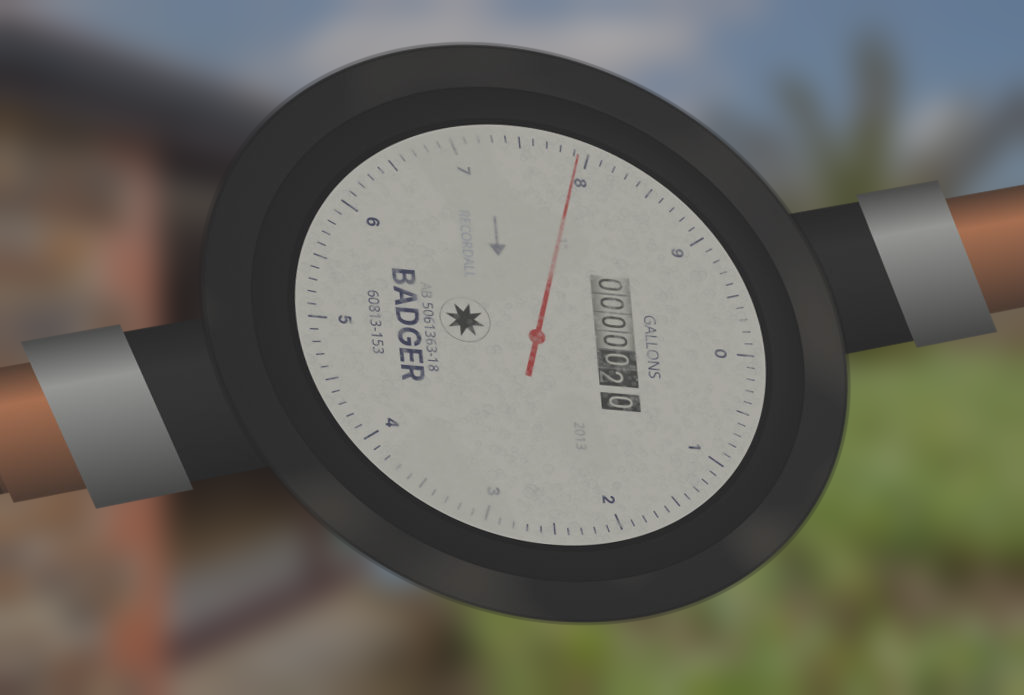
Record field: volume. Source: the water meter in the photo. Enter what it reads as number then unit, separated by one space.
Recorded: 17.9 gal
